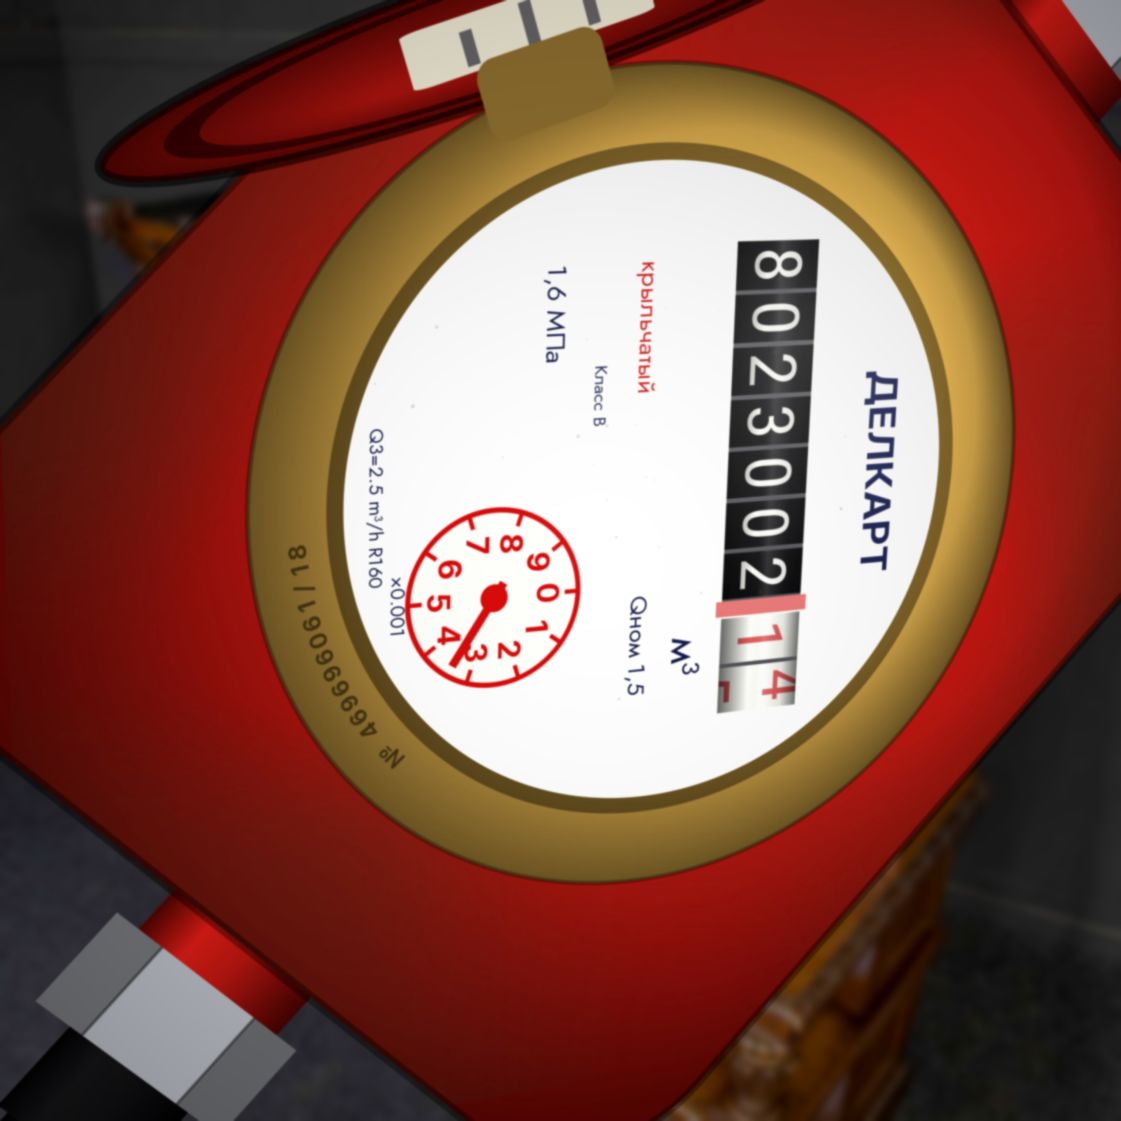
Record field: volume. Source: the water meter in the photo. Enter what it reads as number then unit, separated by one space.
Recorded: 8023002.143 m³
